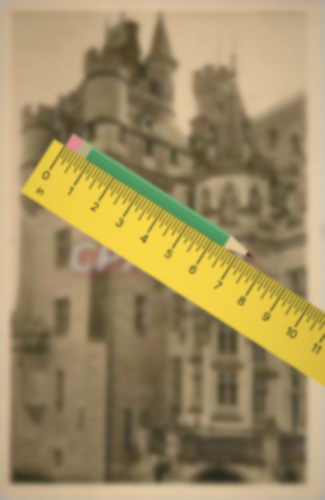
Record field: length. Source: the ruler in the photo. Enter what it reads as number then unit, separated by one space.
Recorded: 7.5 in
